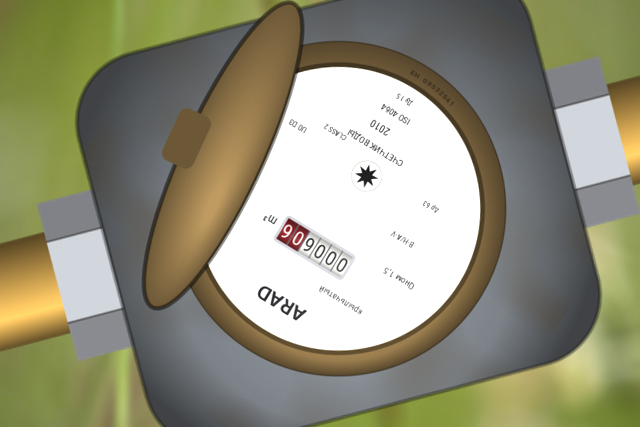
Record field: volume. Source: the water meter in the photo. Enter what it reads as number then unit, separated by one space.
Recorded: 6.06 m³
